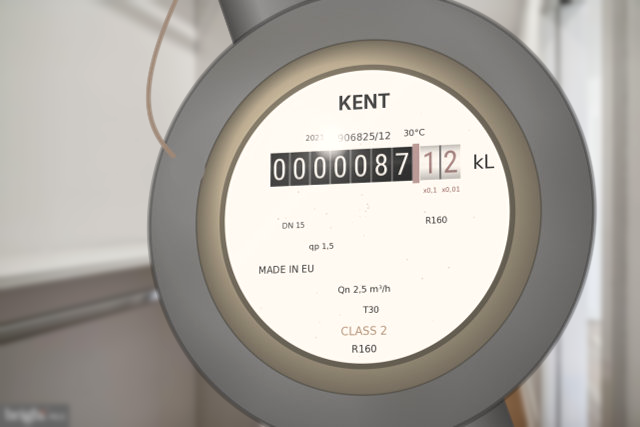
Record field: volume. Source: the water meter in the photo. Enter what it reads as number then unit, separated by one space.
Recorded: 87.12 kL
